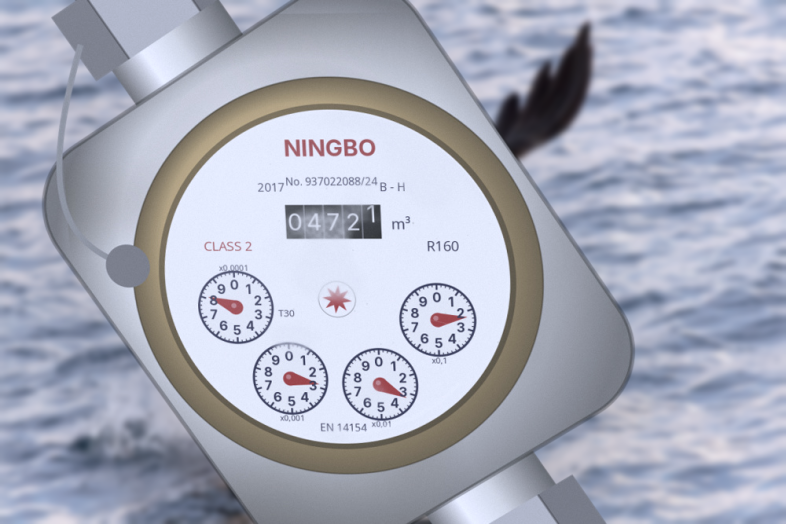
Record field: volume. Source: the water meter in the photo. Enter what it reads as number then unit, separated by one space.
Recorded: 4721.2328 m³
